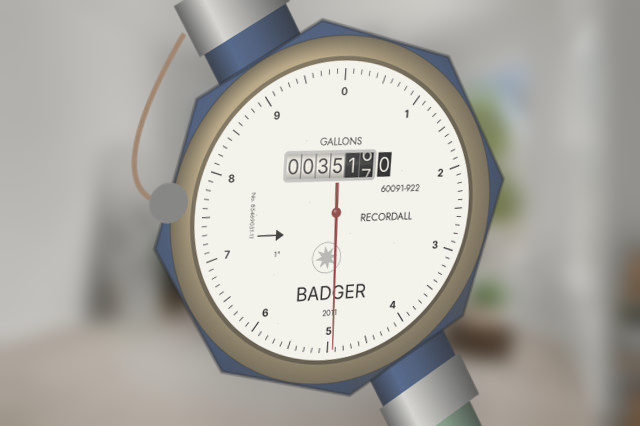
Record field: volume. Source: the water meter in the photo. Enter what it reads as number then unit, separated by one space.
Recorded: 35164.9 gal
